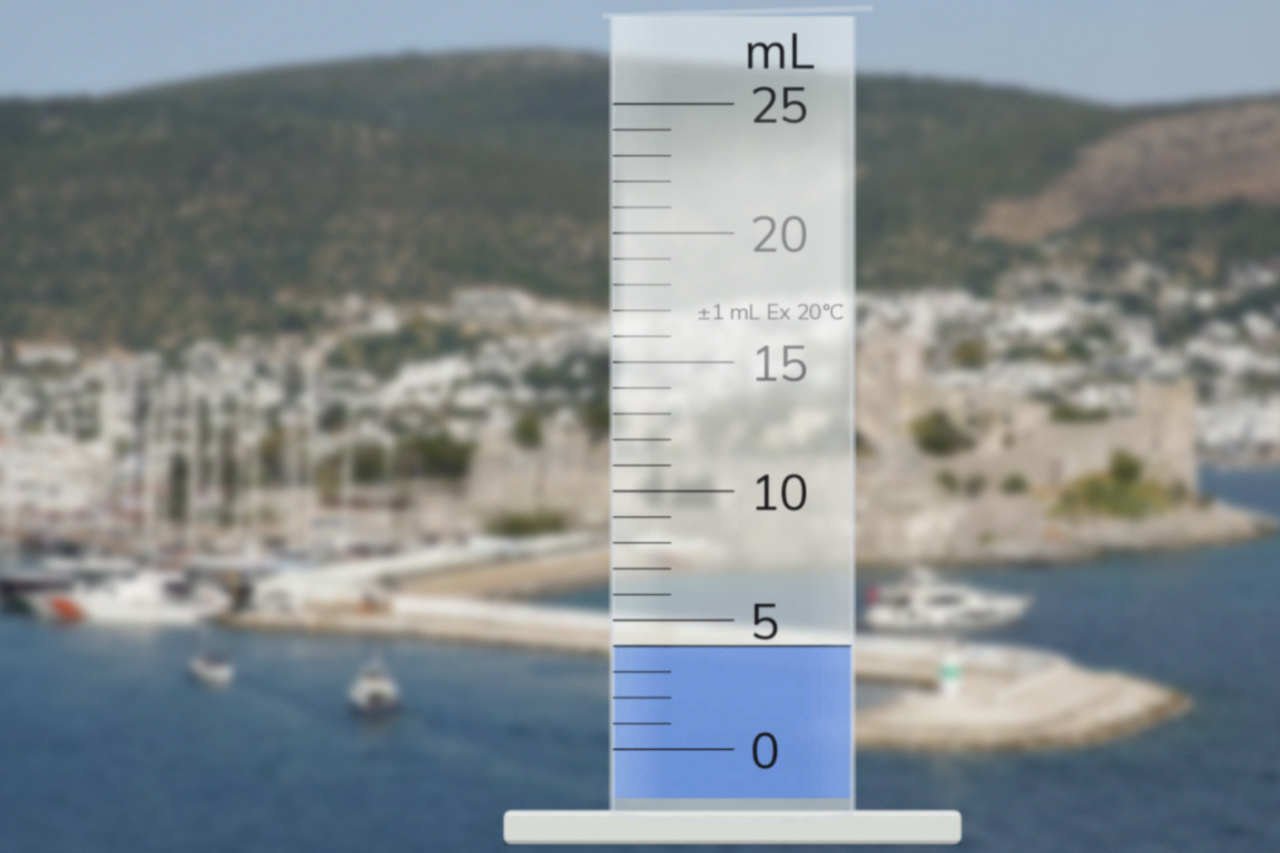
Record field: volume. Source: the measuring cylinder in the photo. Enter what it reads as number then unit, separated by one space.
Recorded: 4 mL
